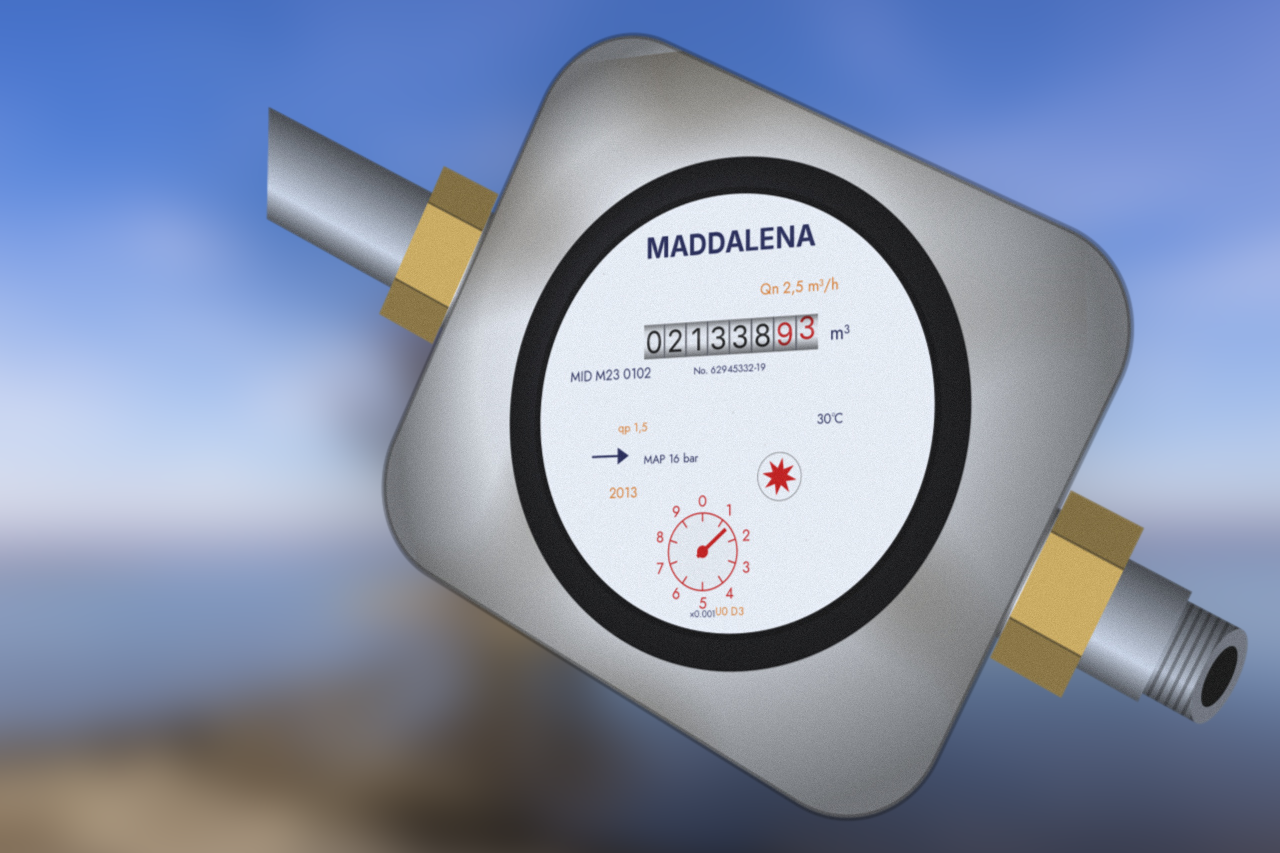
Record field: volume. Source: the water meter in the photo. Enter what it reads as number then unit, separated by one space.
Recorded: 21338.931 m³
